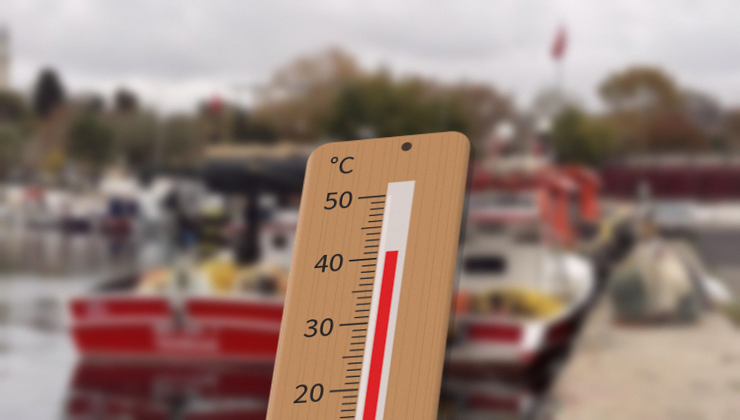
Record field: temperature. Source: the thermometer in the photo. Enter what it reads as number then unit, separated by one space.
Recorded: 41 °C
